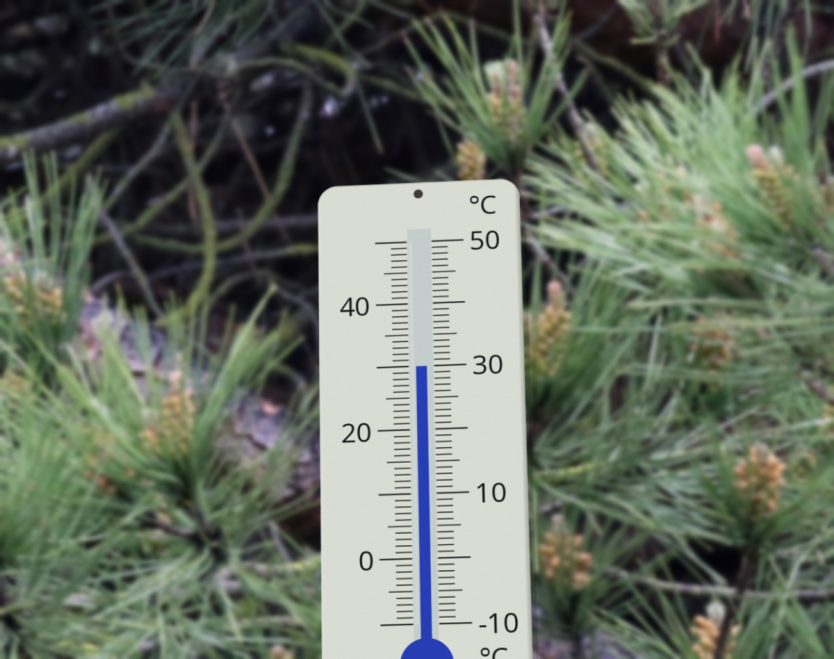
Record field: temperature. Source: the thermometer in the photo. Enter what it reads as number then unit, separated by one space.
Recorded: 30 °C
